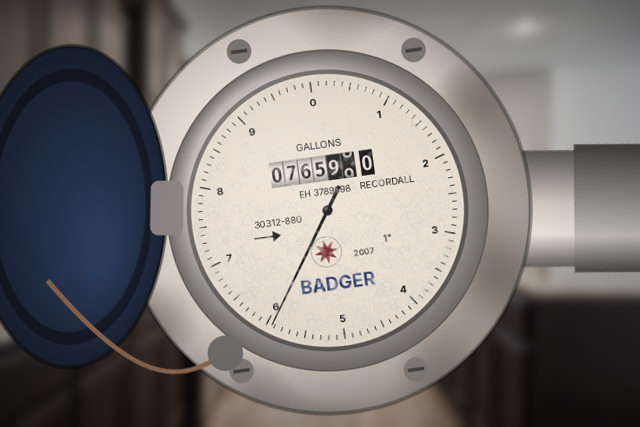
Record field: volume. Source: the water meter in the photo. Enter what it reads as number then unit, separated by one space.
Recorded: 765985.9 gal
